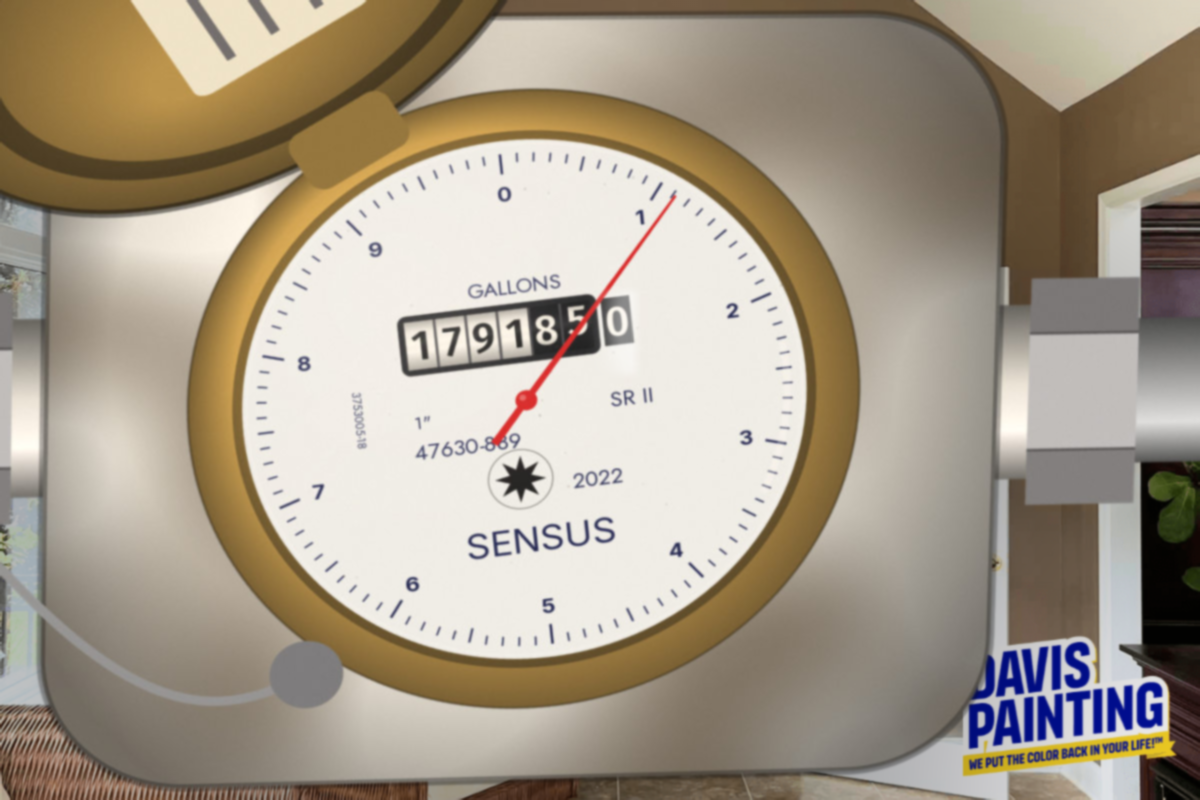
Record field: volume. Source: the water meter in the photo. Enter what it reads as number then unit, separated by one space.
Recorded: 1791851.1 gal
